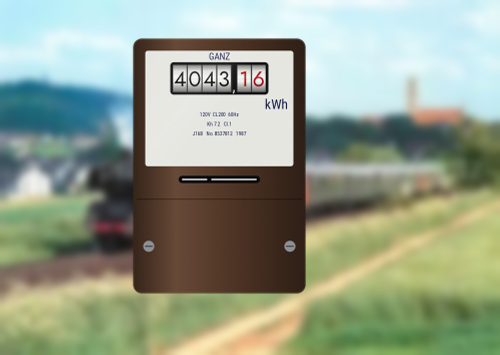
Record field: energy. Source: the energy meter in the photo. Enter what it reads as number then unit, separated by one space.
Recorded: 4043.16 kWh
